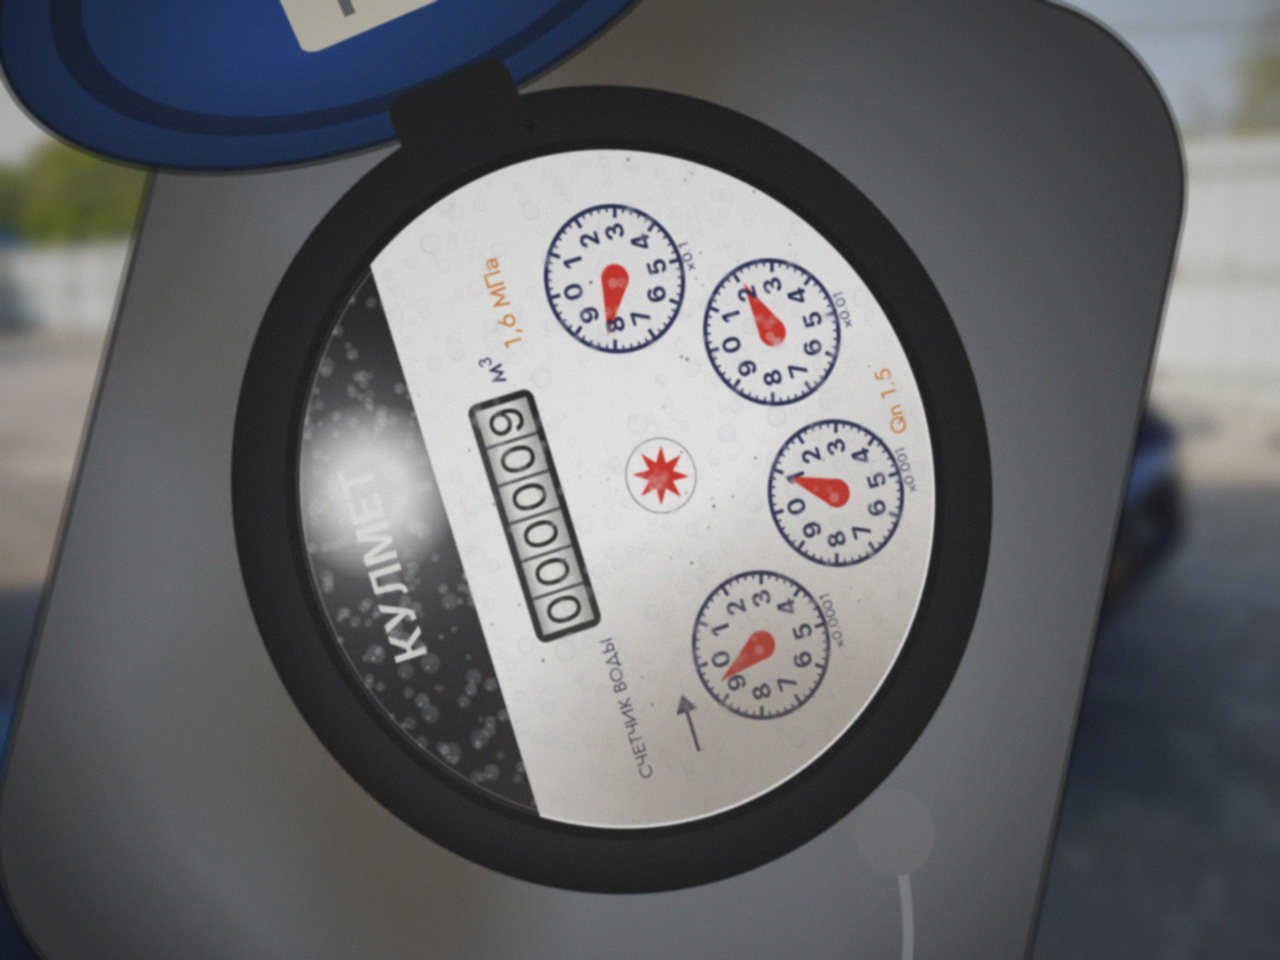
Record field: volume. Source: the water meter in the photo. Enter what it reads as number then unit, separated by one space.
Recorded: 9.8209 m³
